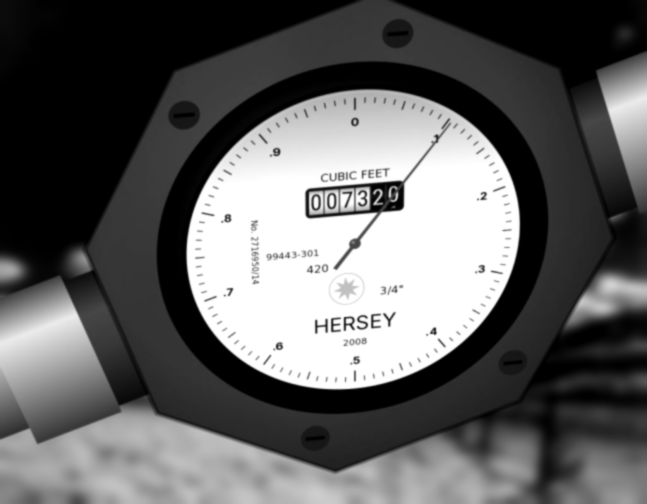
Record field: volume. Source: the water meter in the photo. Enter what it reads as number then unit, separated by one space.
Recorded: 7320.10 ft³
